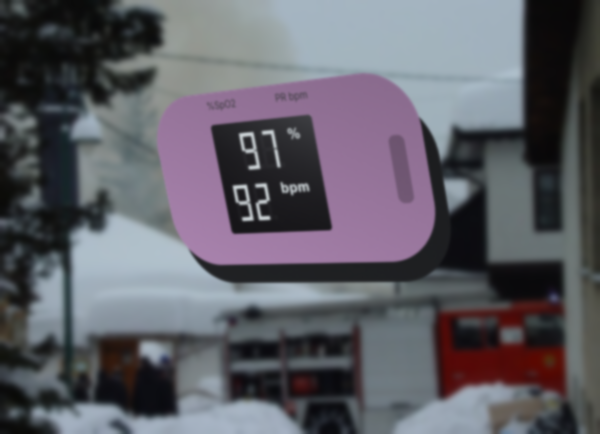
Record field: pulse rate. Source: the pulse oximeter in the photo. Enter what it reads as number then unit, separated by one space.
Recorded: 92 bpm
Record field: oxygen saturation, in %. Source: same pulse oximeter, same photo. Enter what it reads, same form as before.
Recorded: 97 %
